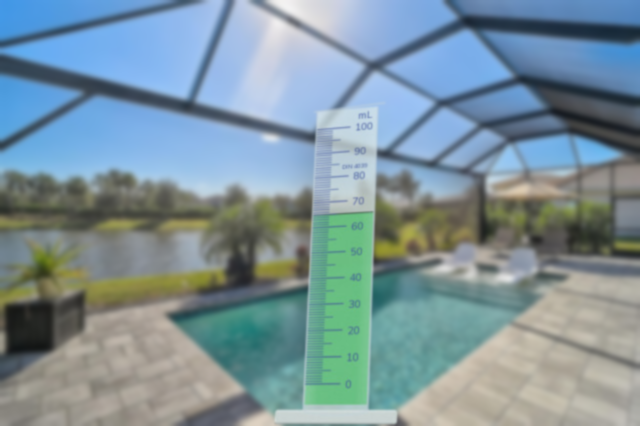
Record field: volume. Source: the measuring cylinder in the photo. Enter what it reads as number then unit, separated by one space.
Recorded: 65 mL
